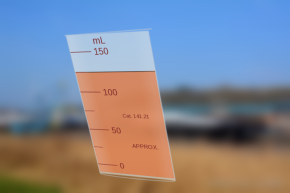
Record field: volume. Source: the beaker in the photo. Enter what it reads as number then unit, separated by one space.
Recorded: 125 mL
